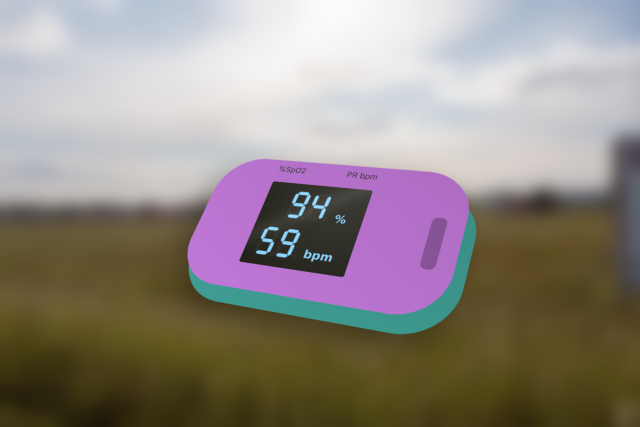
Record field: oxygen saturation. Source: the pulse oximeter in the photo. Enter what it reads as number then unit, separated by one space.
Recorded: 94 %
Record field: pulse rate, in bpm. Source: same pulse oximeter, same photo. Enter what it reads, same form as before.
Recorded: 59 bpm
